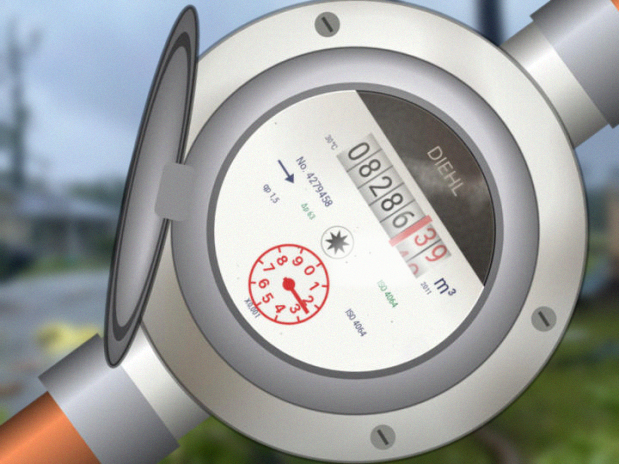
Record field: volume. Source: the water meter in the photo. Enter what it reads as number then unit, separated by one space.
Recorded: 8286.392 m³
